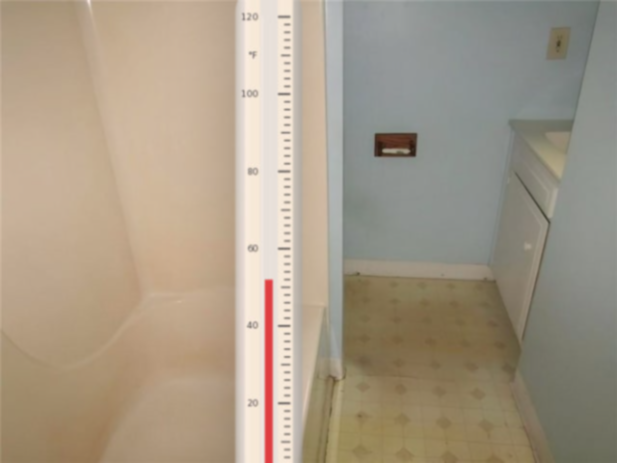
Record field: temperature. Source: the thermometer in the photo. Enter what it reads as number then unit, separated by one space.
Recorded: 52 °F
